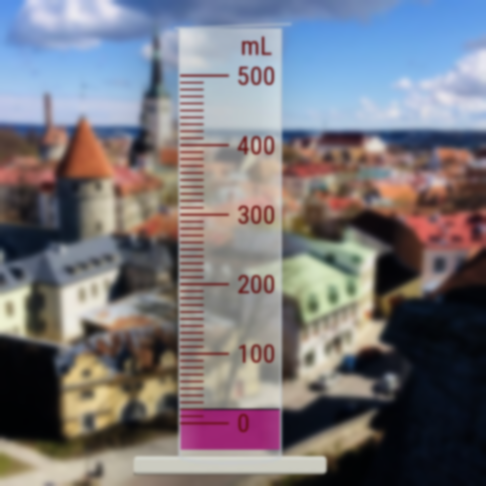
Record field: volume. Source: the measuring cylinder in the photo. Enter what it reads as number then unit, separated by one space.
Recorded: 20 mL
